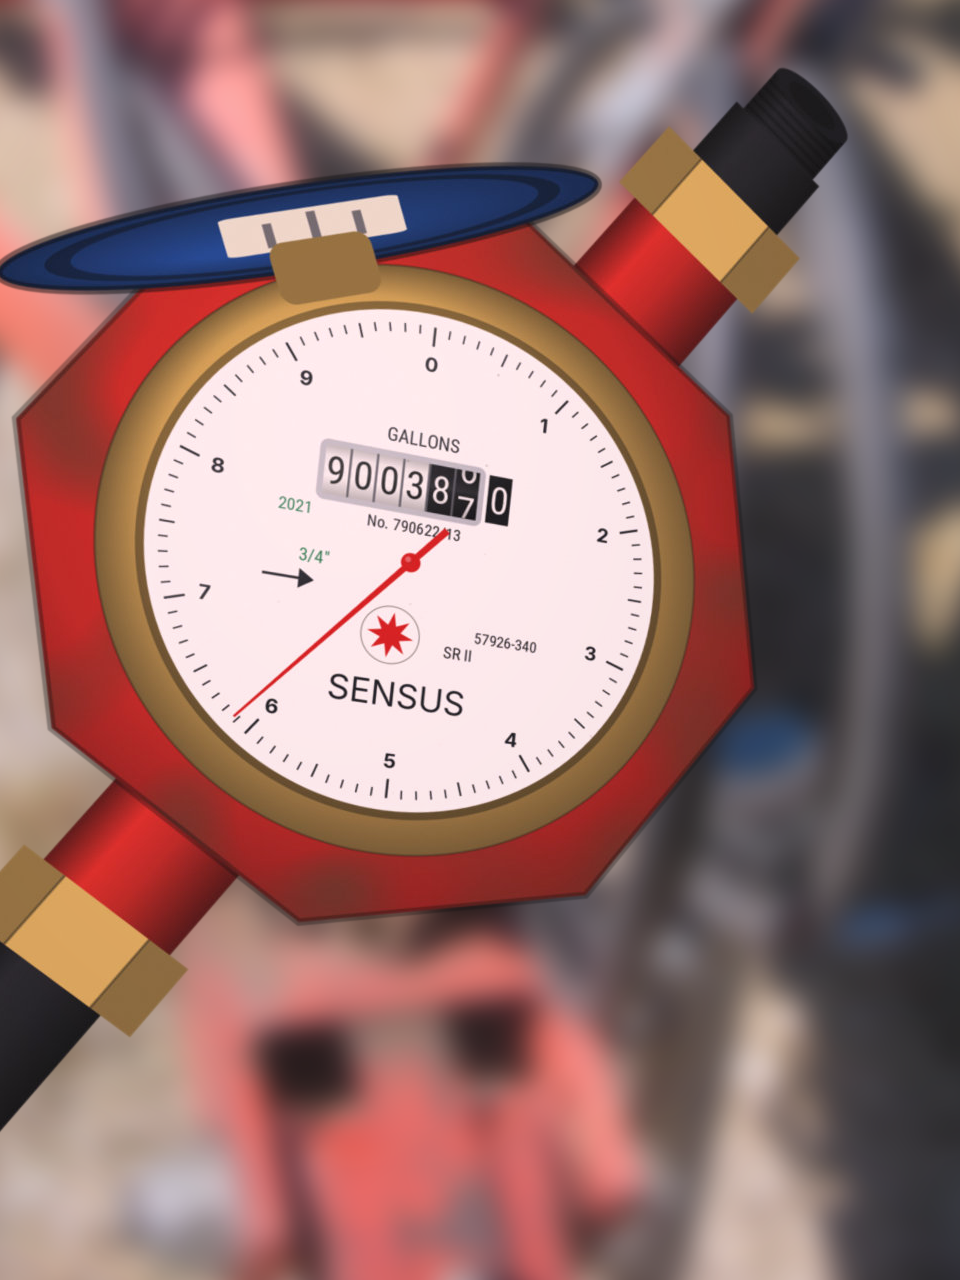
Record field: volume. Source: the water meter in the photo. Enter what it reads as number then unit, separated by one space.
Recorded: 9003866.1 gal
